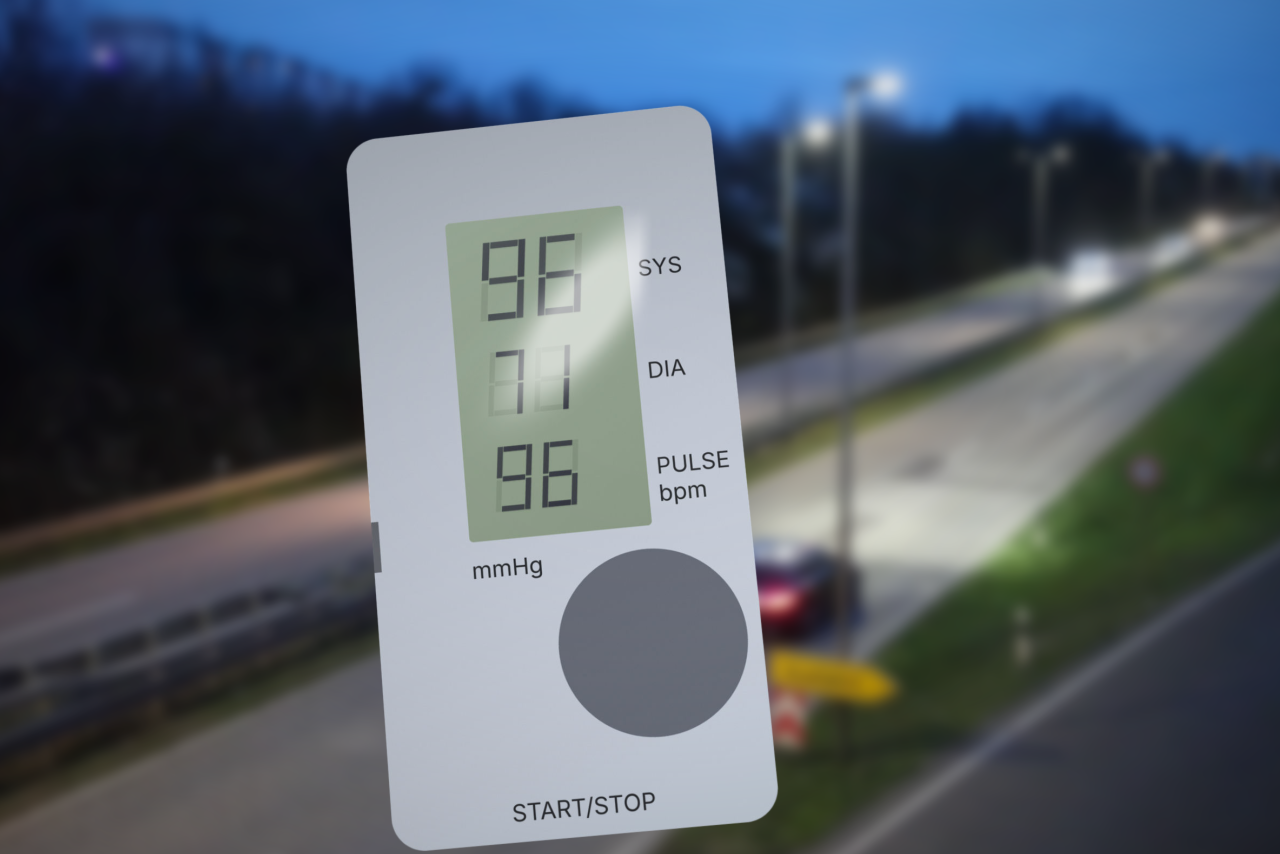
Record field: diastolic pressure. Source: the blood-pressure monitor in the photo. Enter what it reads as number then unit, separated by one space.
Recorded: 71 mmHg
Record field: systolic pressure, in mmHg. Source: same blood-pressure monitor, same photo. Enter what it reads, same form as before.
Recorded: 96 mmHg
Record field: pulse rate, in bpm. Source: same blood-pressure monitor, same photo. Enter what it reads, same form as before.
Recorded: 96 bpm
